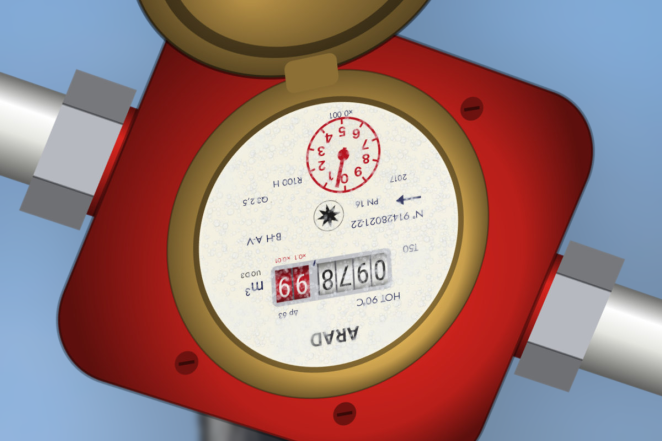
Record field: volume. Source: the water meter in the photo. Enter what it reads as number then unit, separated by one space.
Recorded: 978.990 m³
